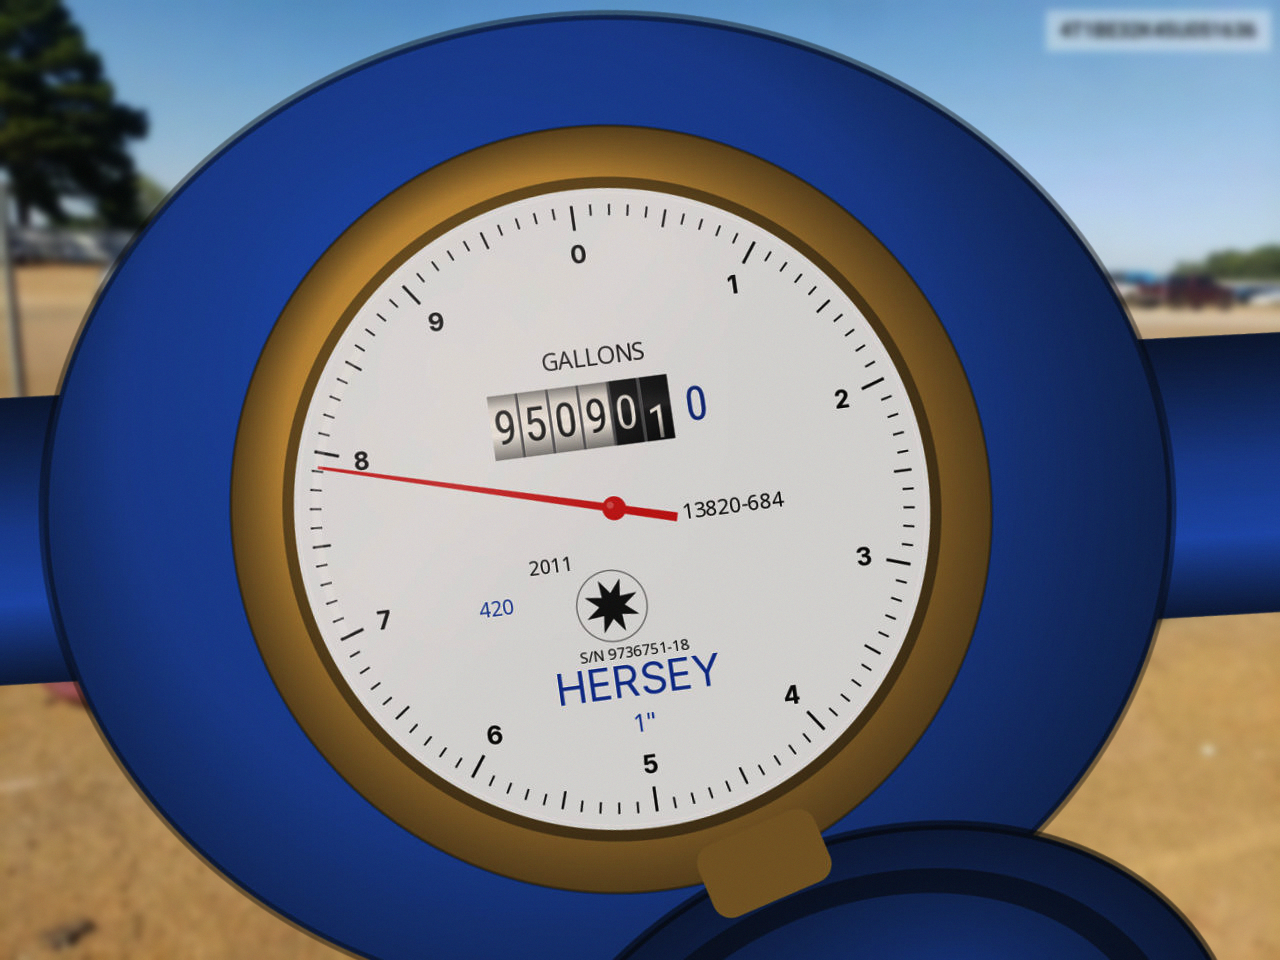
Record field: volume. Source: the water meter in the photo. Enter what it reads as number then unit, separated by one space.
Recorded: 9509007.9 gal
